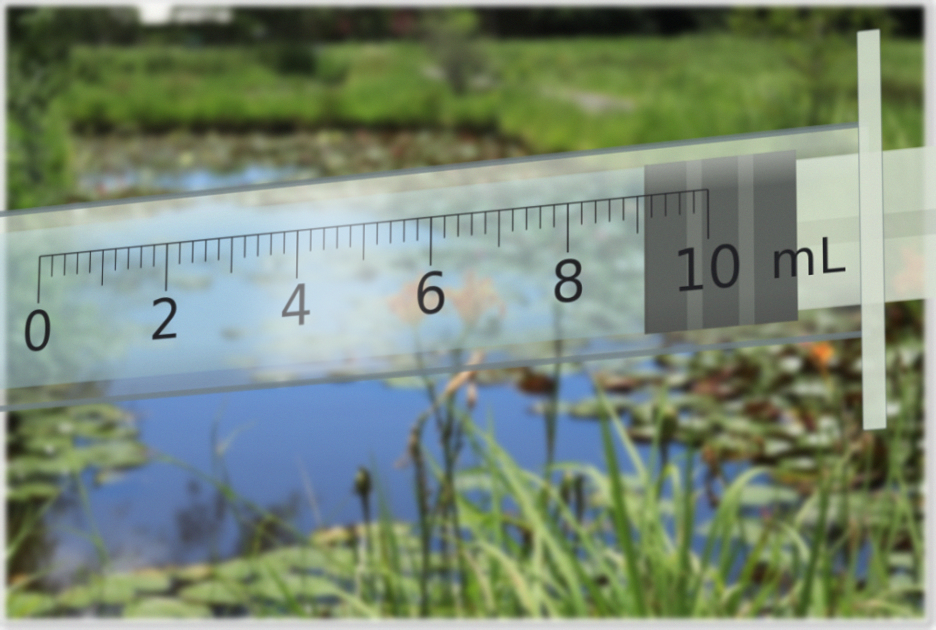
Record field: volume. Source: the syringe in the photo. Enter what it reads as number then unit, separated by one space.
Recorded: 9.1 mL
